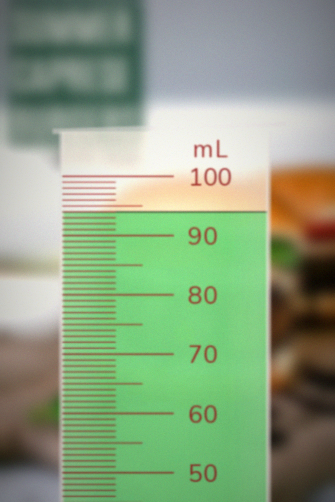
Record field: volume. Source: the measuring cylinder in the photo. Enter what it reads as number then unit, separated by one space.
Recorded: 94 mL
